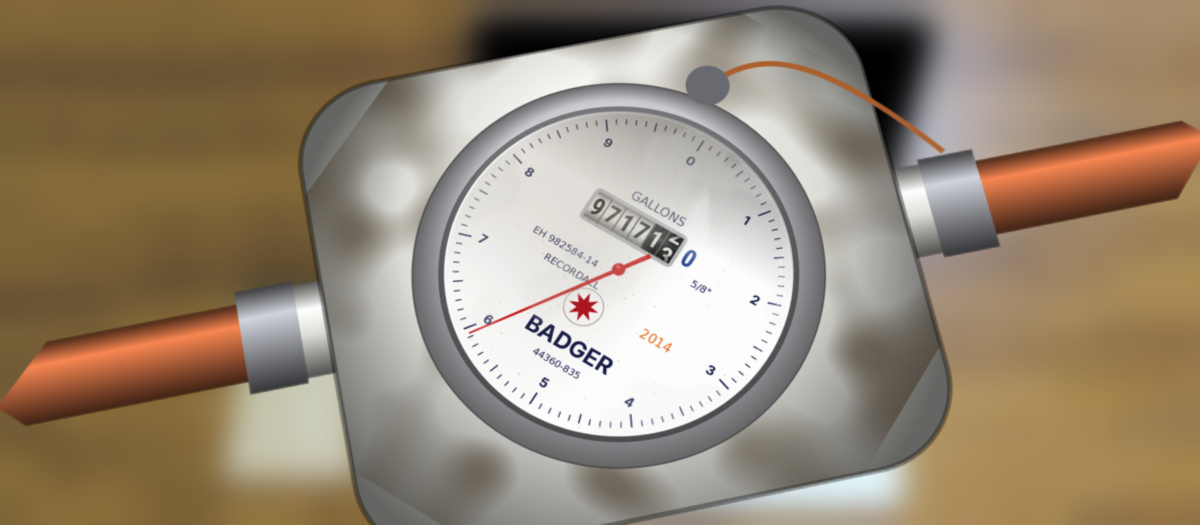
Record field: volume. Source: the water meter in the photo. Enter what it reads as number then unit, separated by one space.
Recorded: 9717125.9 gal
